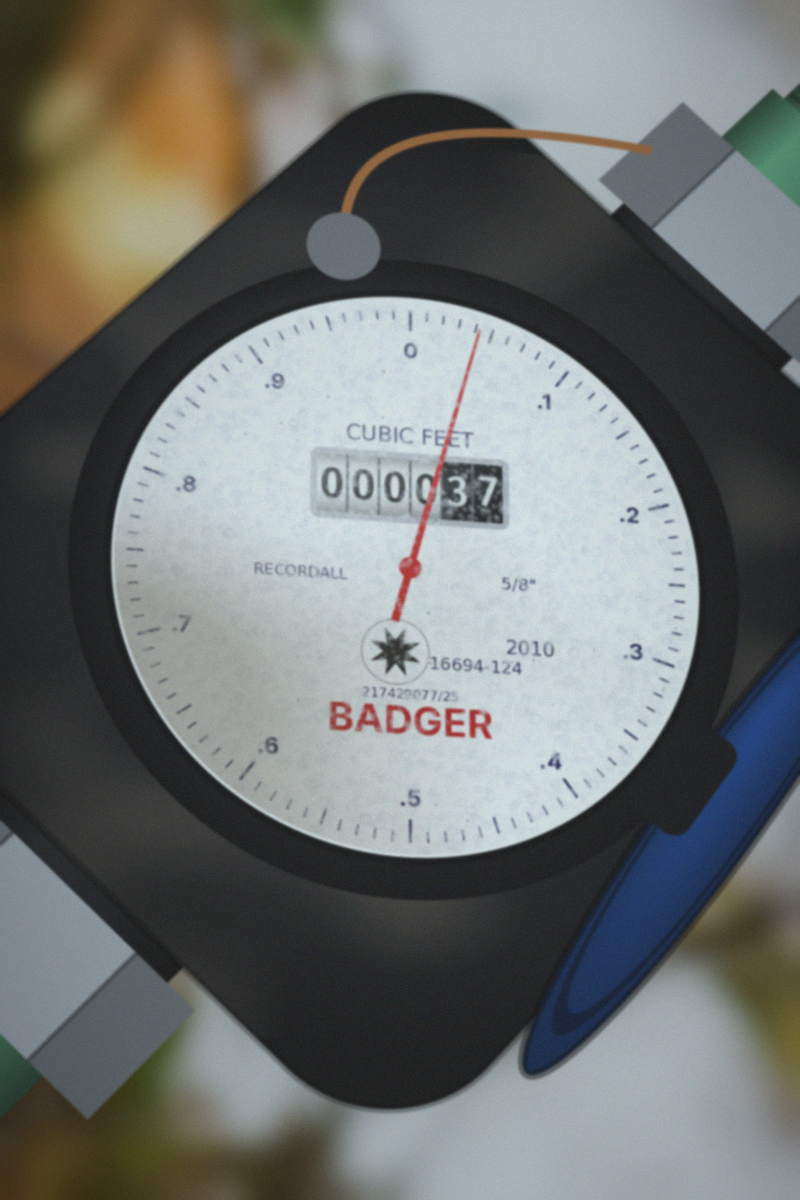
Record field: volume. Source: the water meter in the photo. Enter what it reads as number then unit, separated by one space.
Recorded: 37.04 ft³
